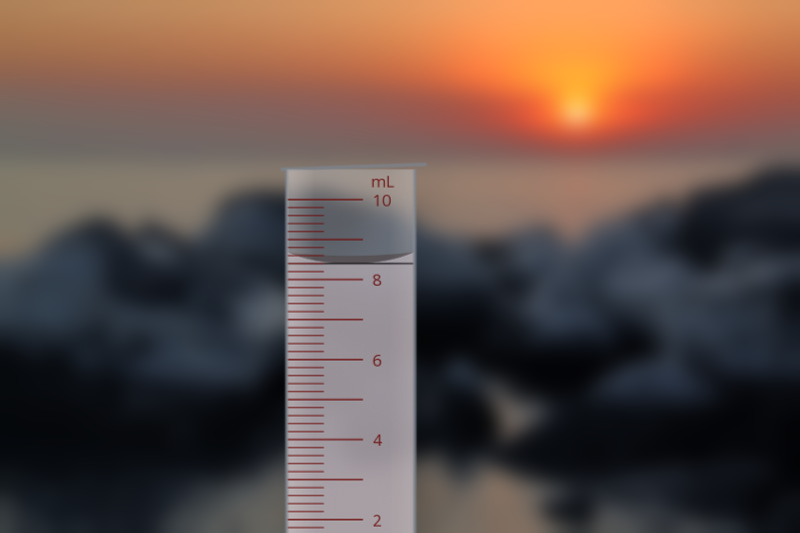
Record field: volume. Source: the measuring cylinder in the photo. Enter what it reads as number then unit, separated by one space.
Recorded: 8.4 mL
